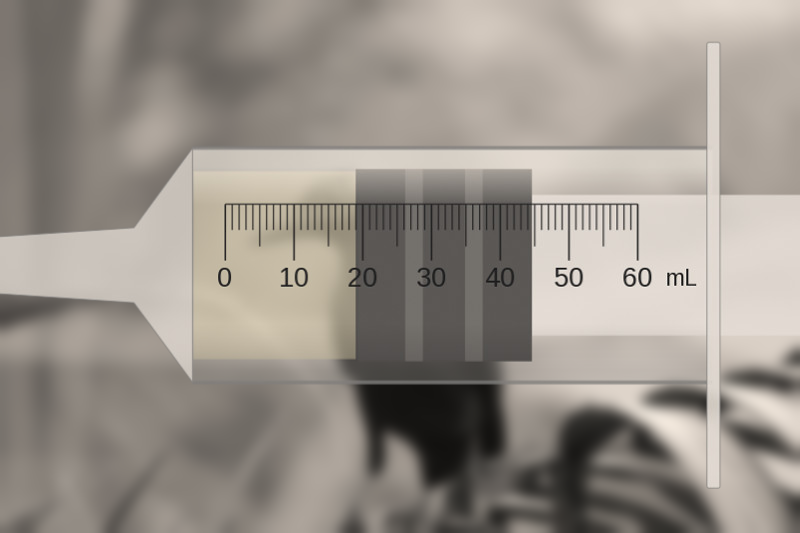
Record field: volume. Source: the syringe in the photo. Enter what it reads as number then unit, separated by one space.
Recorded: 19 mL
